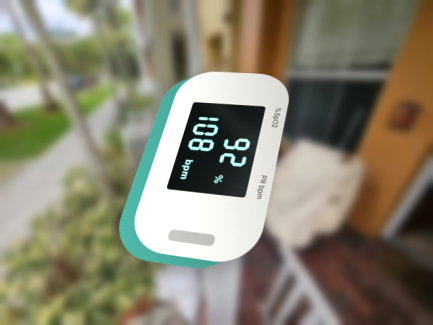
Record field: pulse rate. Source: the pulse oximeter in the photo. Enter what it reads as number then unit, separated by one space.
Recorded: 108 bpm
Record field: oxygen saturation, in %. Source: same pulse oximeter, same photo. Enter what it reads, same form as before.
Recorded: 92 %
